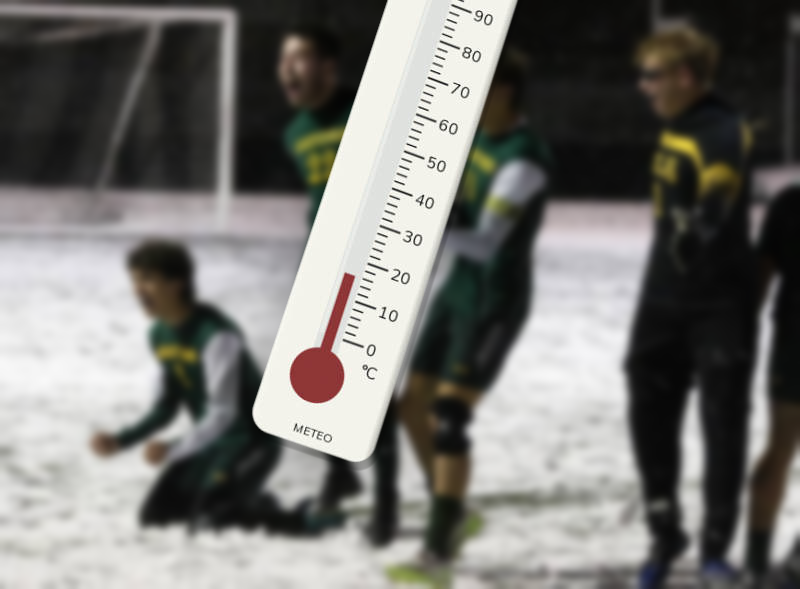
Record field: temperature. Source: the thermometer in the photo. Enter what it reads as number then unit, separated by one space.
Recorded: 16 °C
